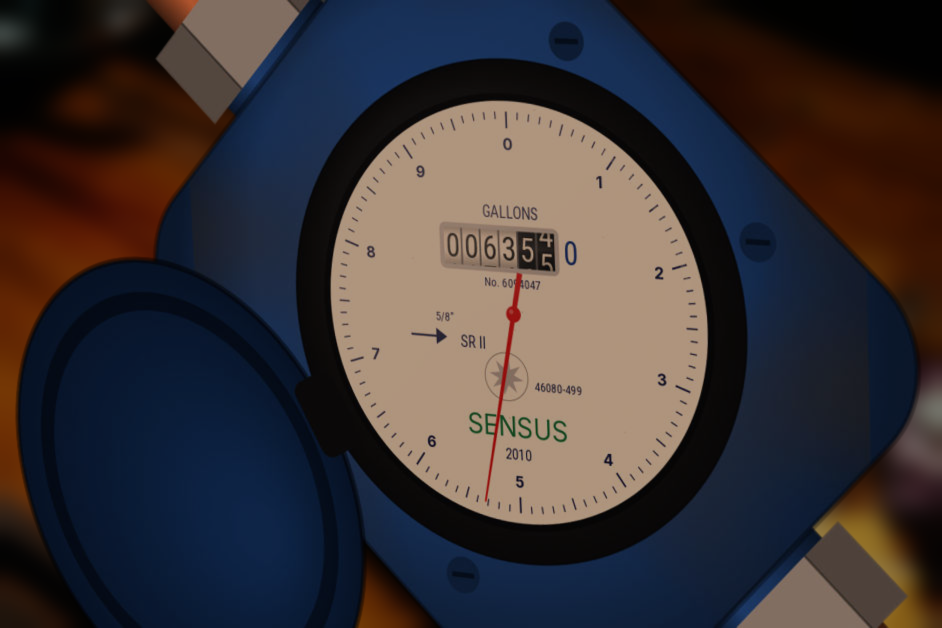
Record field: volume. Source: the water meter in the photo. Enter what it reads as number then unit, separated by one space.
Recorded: 63545.3 gal
